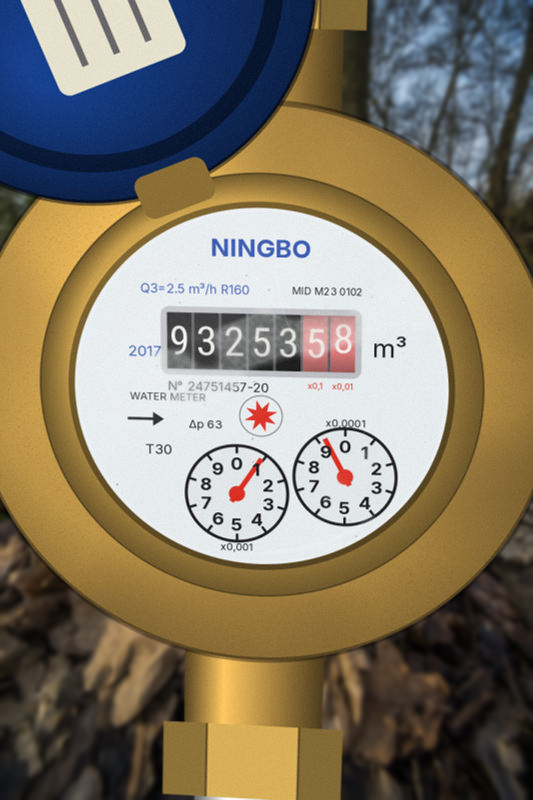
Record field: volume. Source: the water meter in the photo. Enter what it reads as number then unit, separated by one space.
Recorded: 93253.5809 m³
